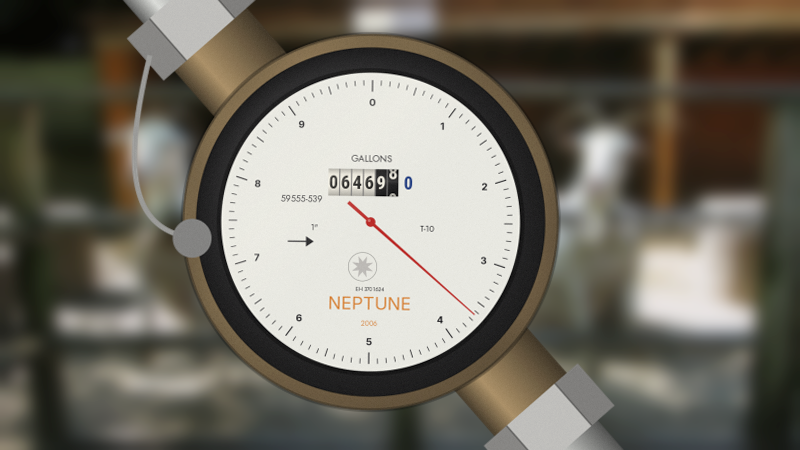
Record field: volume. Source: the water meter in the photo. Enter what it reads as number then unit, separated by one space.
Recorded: 646983.6 gal
